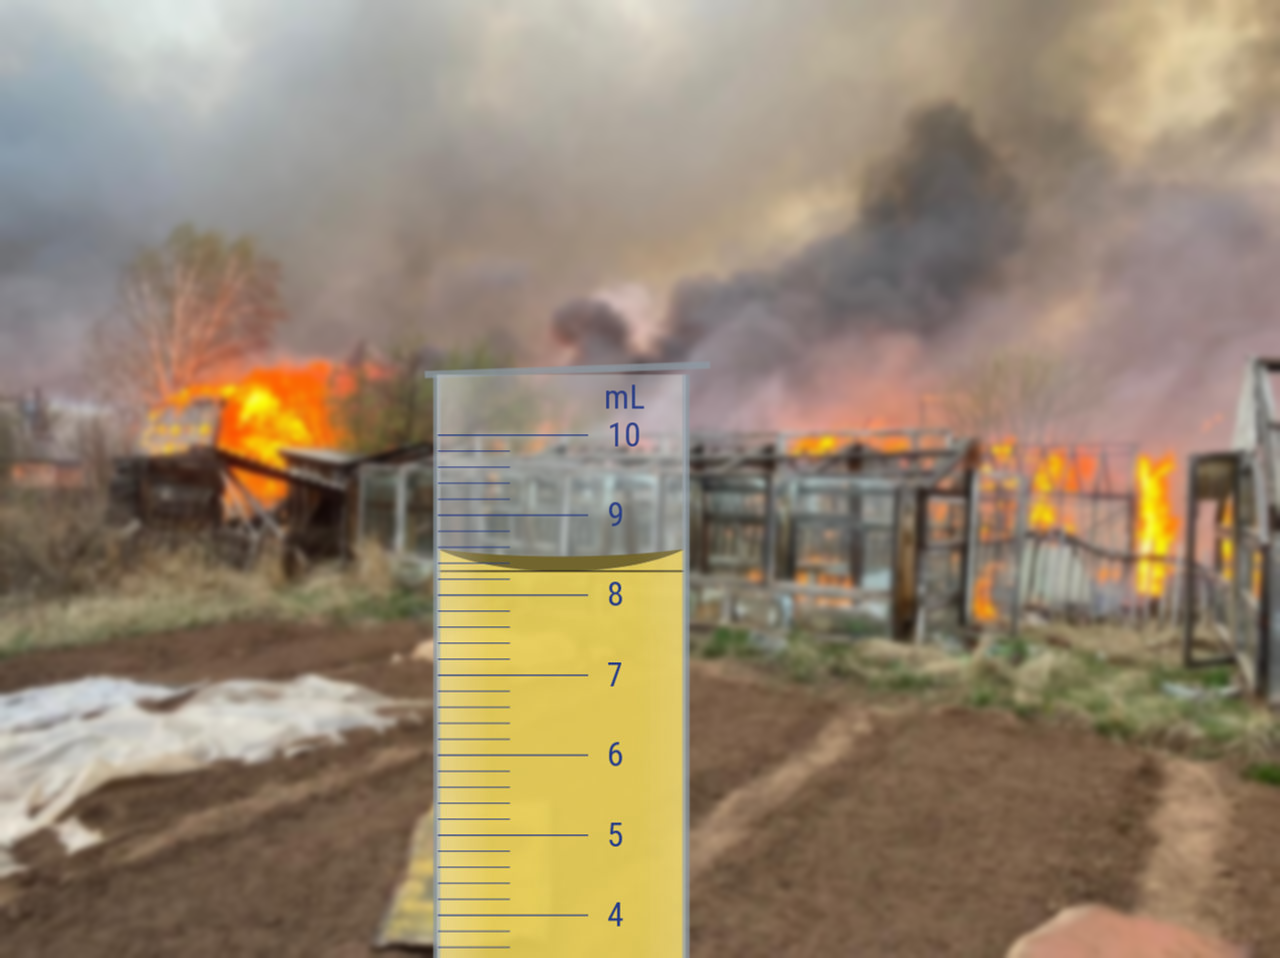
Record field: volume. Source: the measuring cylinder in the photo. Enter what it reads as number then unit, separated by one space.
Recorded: 8.3 mL
